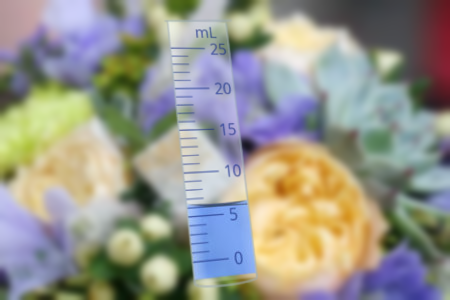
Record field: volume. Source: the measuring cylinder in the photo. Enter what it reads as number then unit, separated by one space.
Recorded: 6 mL
